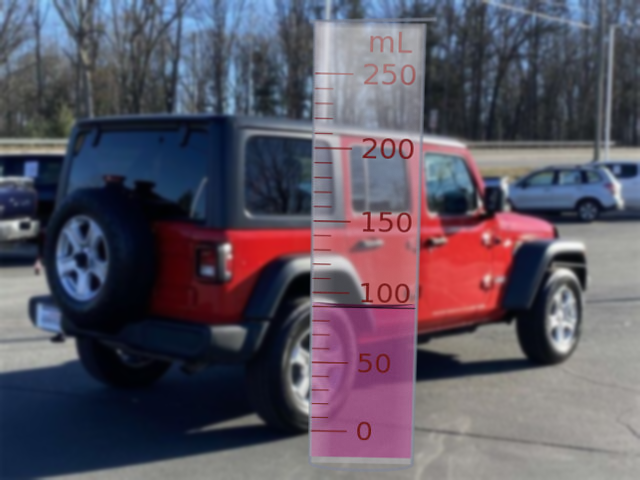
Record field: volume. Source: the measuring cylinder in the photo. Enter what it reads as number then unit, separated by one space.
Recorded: 90 mL
